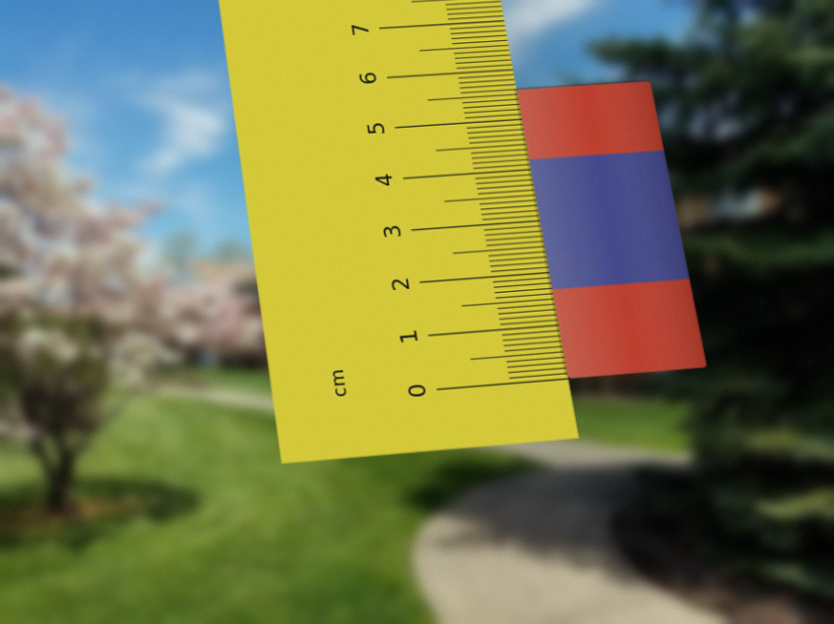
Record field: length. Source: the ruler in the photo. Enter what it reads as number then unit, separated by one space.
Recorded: 5.6 cm
